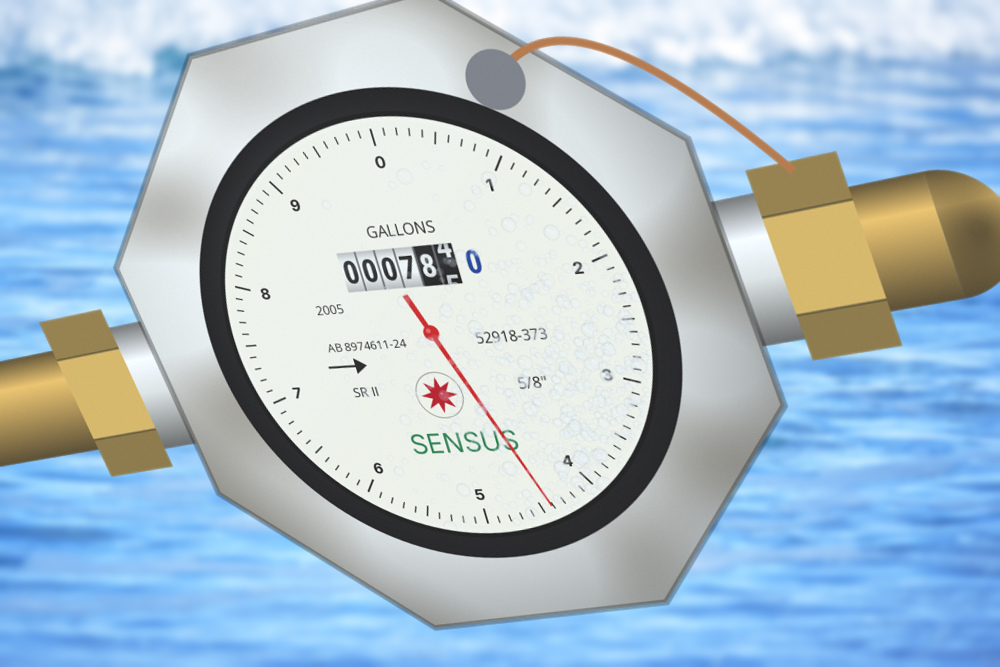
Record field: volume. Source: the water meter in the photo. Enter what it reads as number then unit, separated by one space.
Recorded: 7844.4 gal
